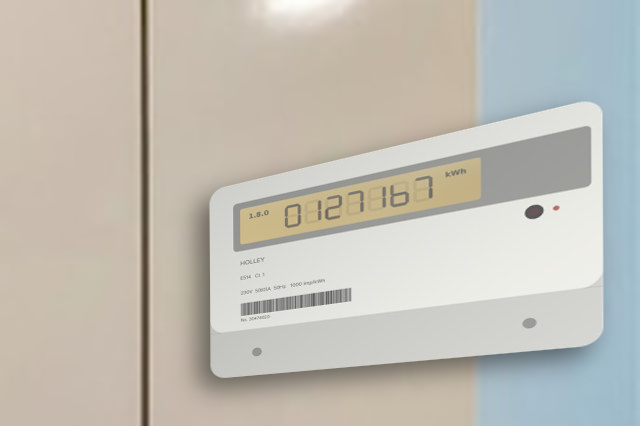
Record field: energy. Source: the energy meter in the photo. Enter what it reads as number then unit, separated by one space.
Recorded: 127167 kWh
